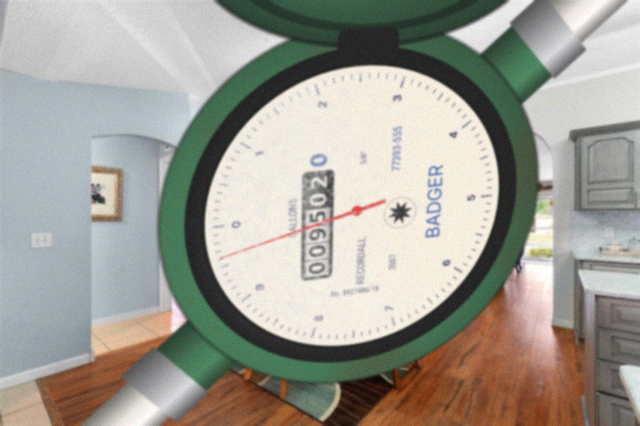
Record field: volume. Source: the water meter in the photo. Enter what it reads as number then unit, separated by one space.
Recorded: 95019.6 gal
